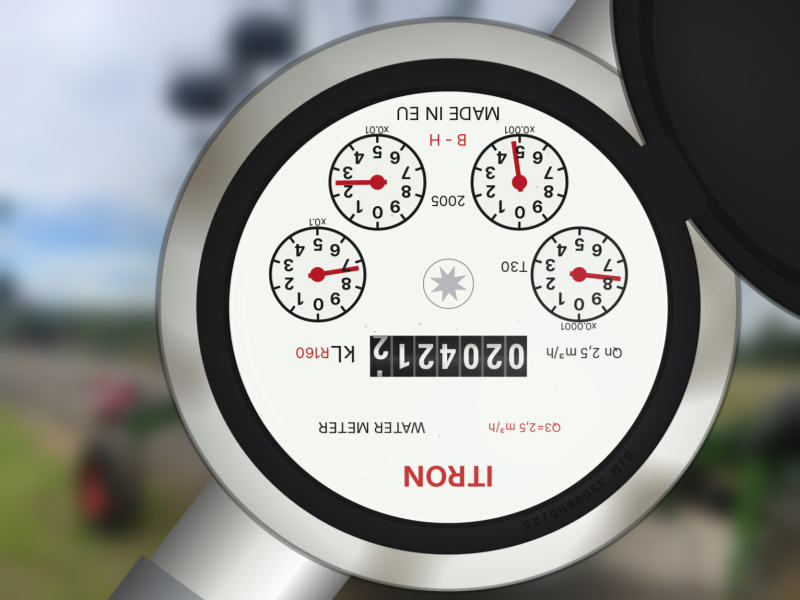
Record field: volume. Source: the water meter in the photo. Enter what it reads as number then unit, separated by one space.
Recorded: 204211.7247 kL
